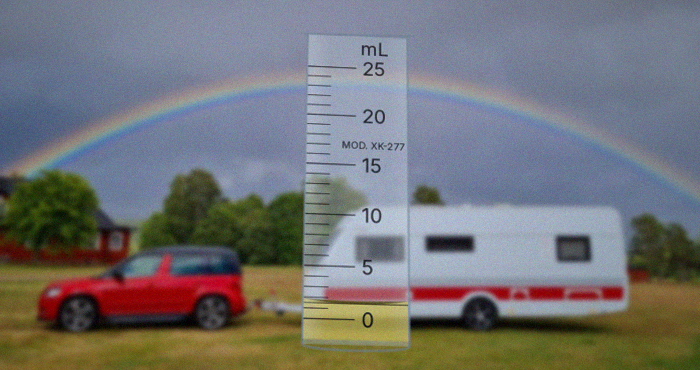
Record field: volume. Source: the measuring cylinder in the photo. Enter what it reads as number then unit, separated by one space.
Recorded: 1.5 mL
